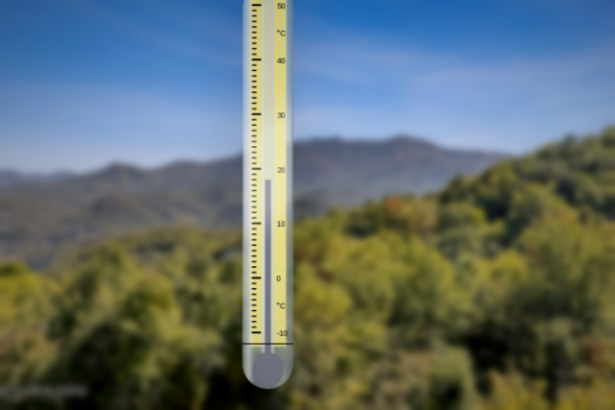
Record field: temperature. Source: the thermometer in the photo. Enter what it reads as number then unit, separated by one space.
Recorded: 18 °C
